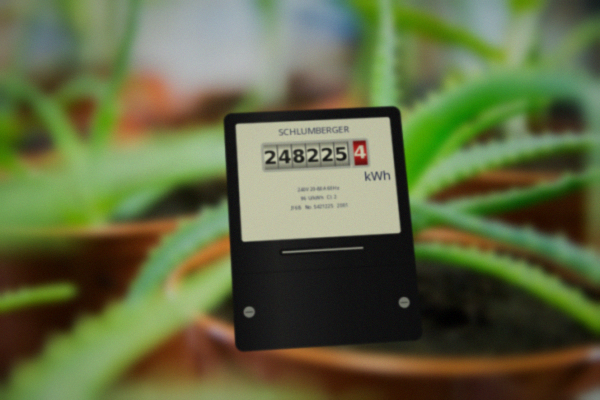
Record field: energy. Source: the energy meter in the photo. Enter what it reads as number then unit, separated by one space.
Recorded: 248225.4 kWh
